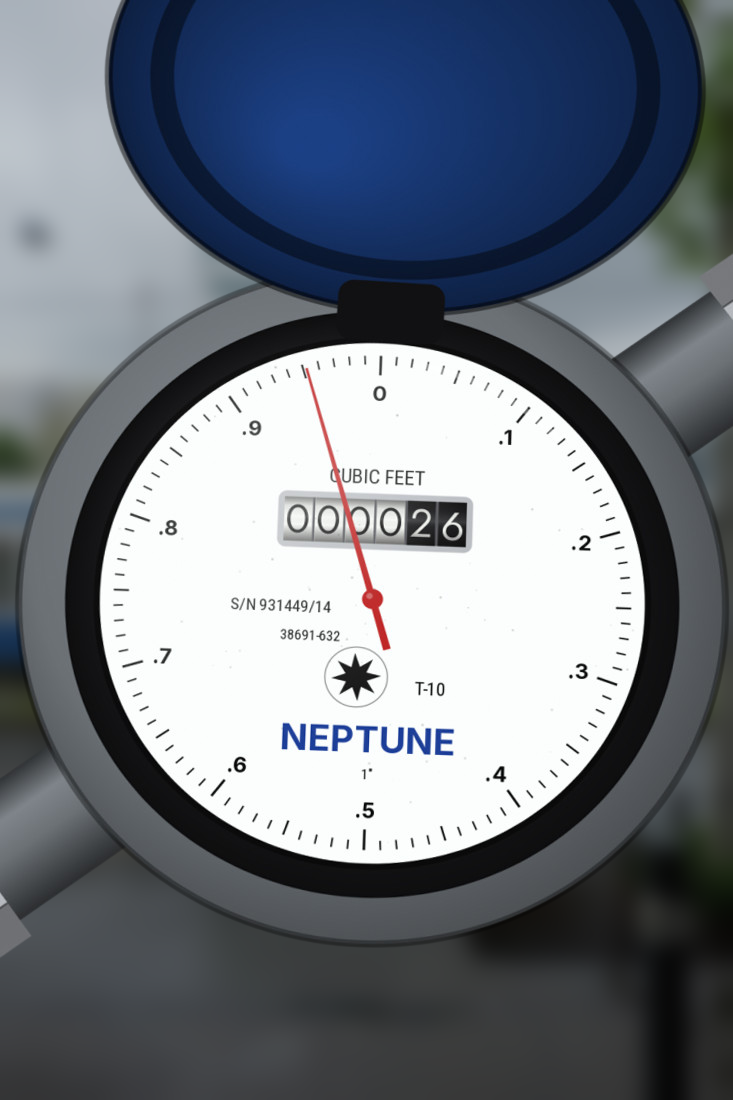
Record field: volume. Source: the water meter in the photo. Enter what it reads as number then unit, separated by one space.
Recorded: 25.95 ft³
